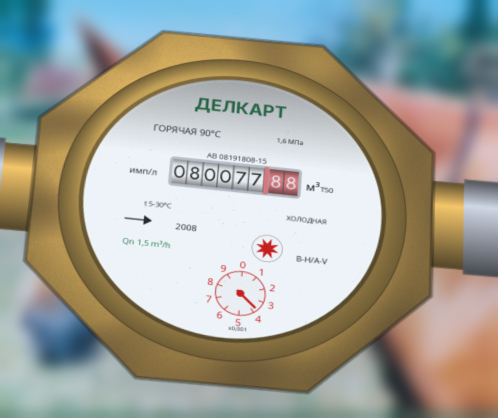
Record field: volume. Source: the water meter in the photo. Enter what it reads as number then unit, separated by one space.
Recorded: 80077.883 m³
